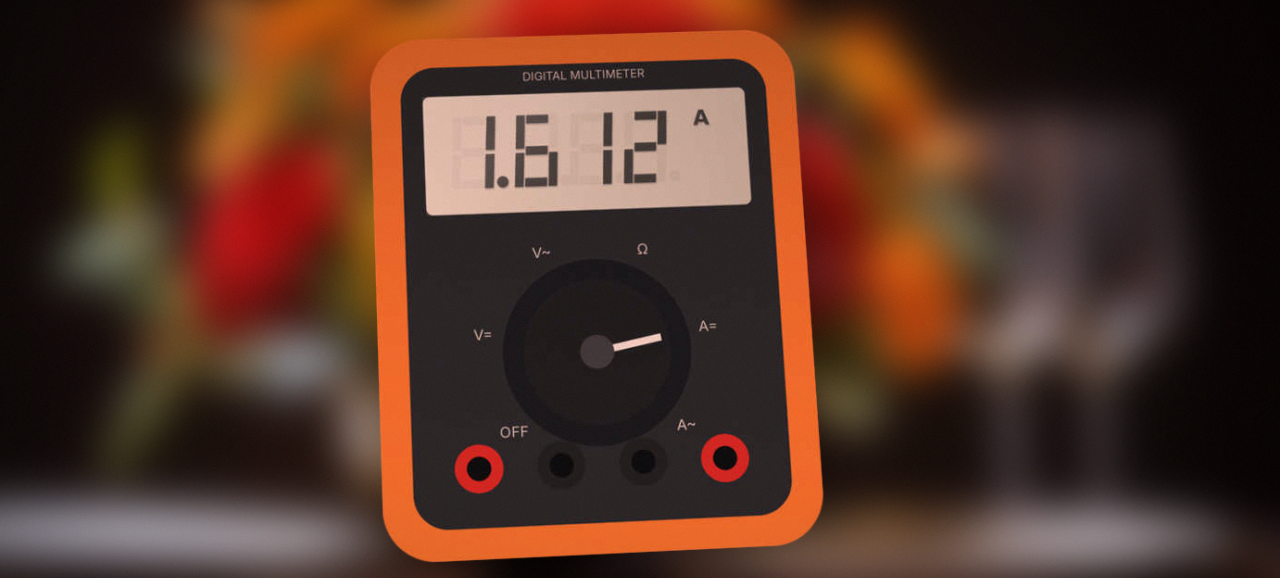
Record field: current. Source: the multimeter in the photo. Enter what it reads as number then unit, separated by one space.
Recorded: 1.612 A
